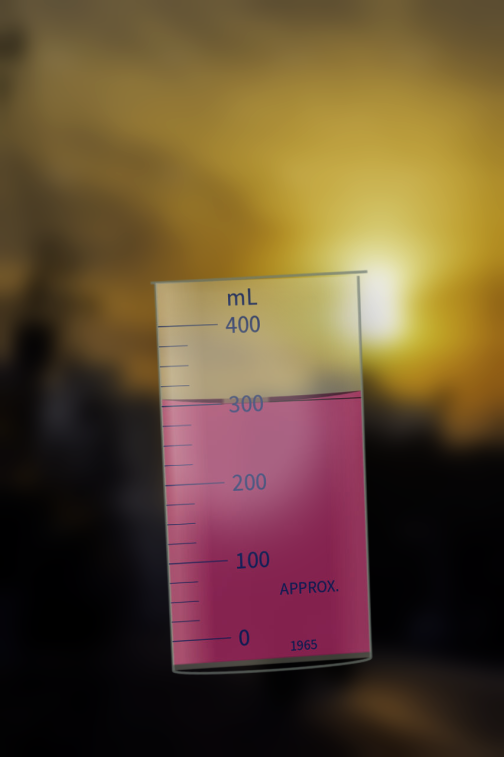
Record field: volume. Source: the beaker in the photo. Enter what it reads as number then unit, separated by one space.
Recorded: 300 mL
